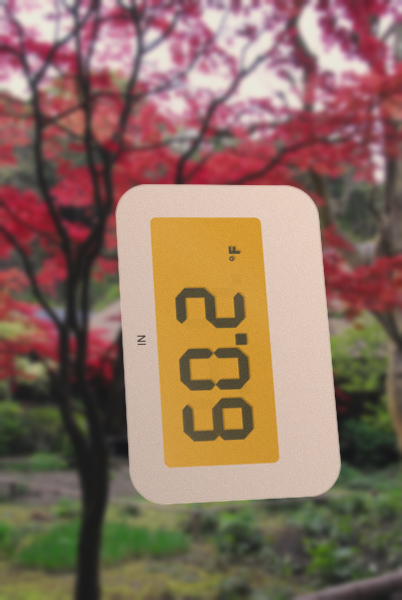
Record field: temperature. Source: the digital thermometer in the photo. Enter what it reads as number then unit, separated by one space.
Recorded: 60.2 °F
